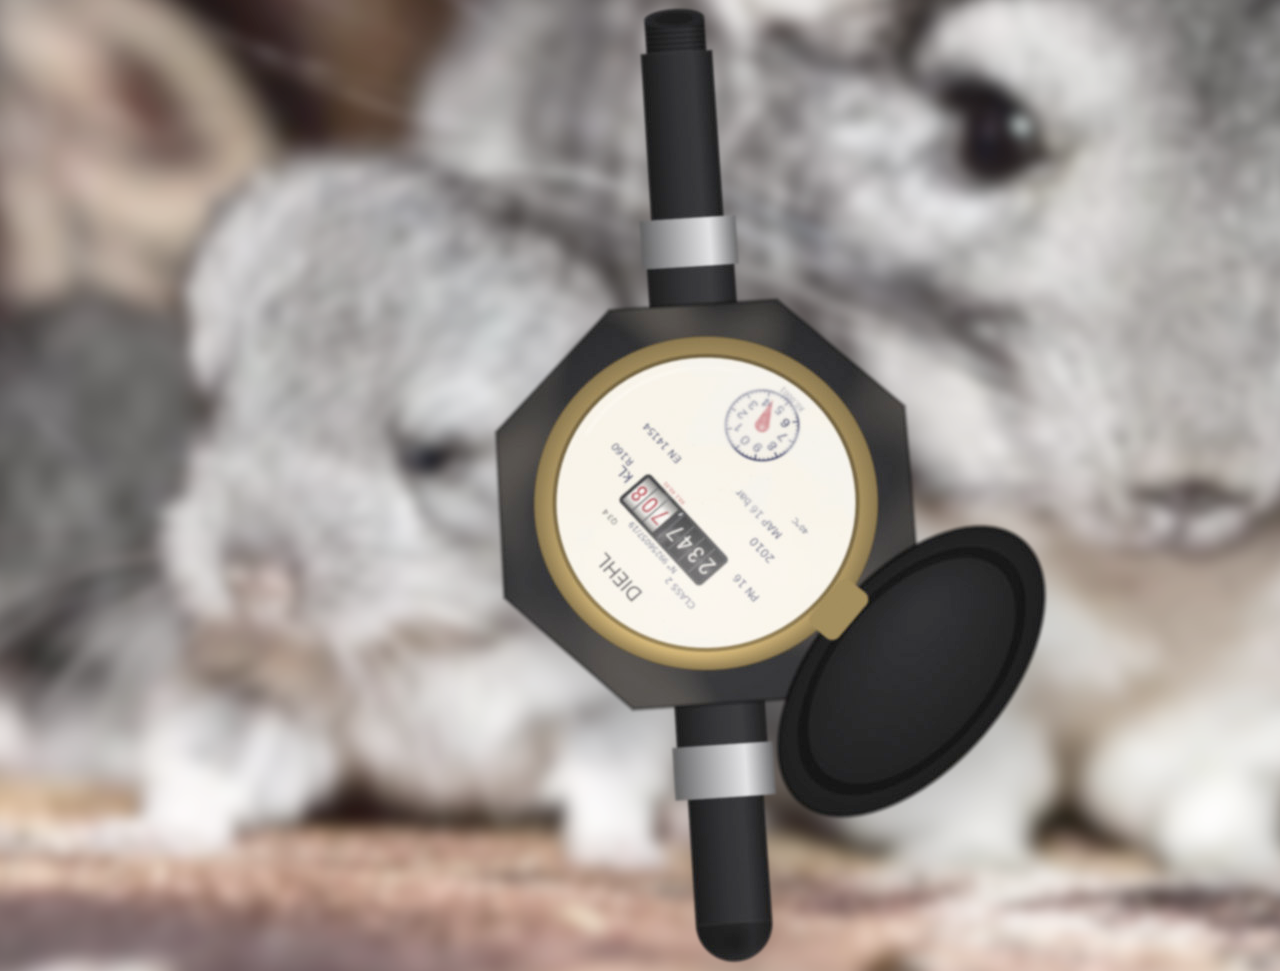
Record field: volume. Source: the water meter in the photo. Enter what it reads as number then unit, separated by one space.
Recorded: 2347.7084 kL
